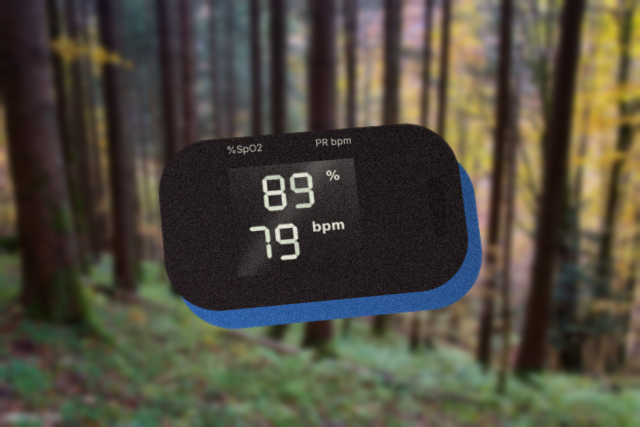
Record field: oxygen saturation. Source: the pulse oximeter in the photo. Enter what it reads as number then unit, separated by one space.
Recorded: 89 %
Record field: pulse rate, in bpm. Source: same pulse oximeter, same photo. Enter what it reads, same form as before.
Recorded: 79 bpm
